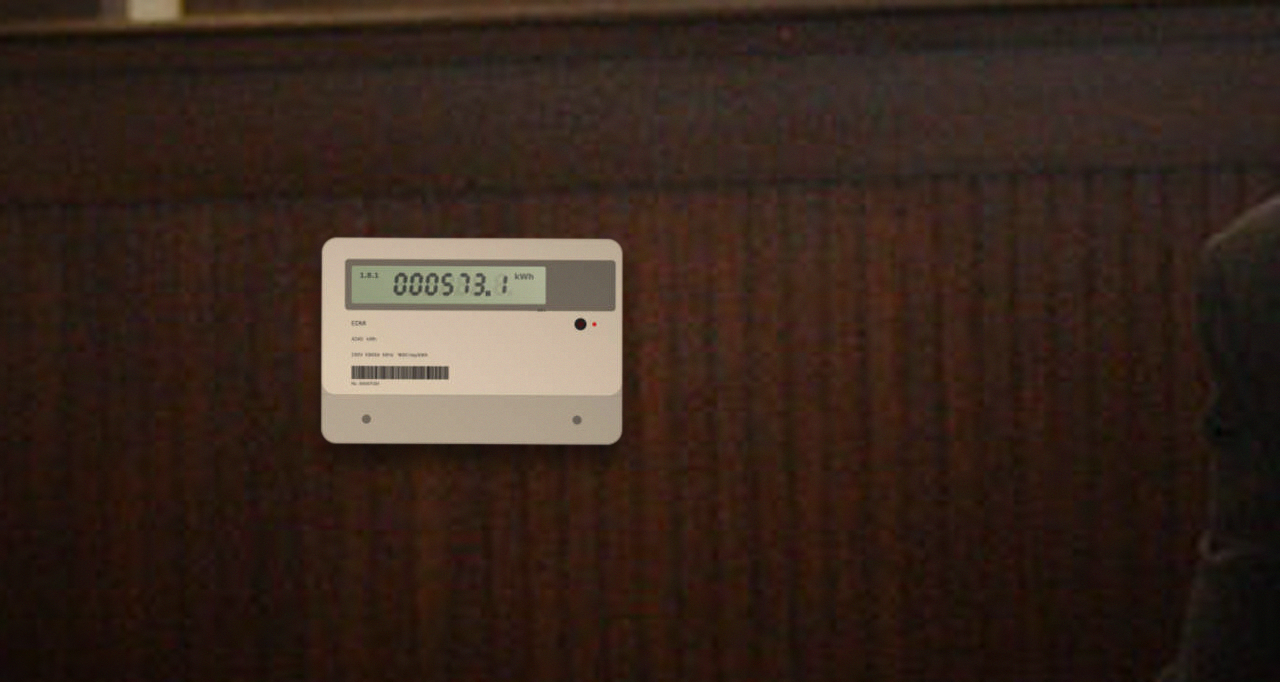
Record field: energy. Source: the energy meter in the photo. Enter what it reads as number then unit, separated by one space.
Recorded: 573.1 kWh
